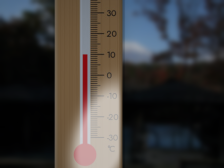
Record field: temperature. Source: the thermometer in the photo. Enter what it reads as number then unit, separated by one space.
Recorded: 10 °C
